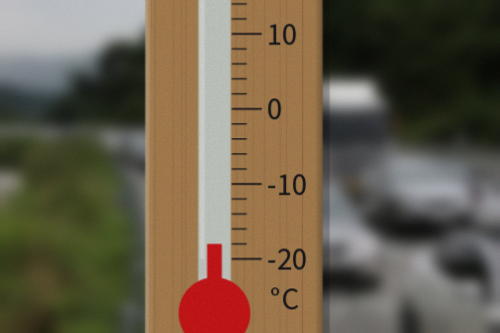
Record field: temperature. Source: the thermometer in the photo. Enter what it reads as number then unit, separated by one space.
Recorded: -18 °C
